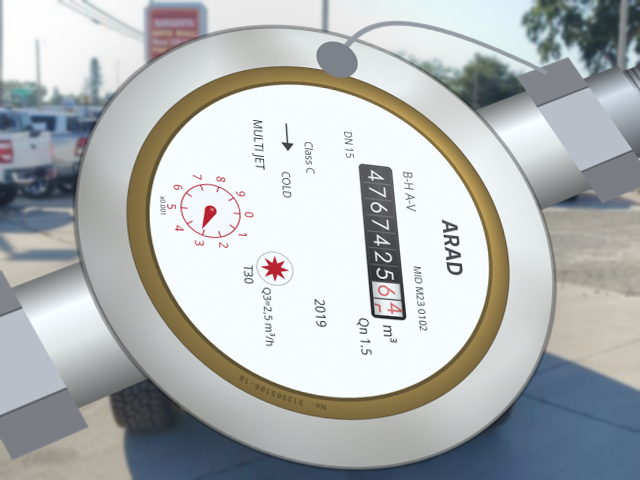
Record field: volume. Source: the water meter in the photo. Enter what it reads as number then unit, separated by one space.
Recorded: 4767425.643 m³
